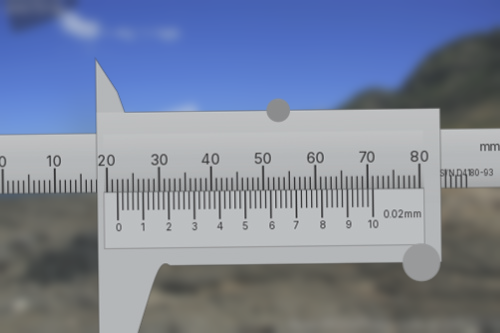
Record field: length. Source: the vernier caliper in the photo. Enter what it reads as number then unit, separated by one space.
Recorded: 22.0 mm
